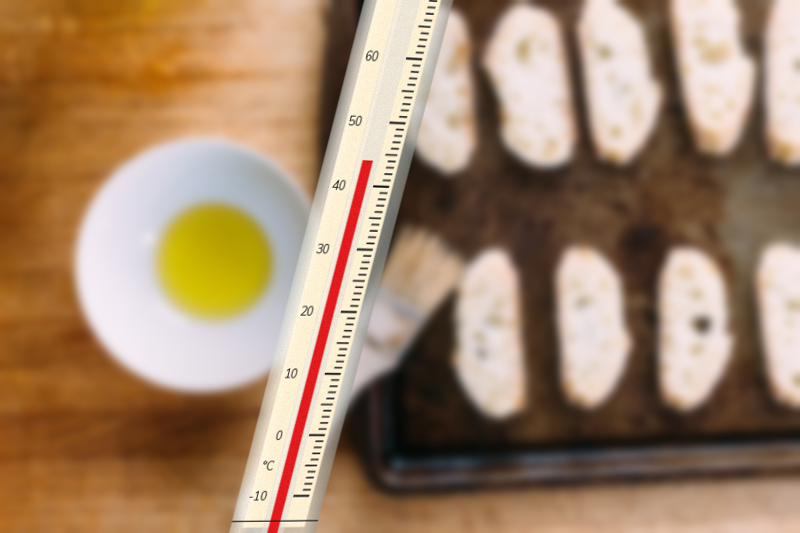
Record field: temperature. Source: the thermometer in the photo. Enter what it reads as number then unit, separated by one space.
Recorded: 44 °C
